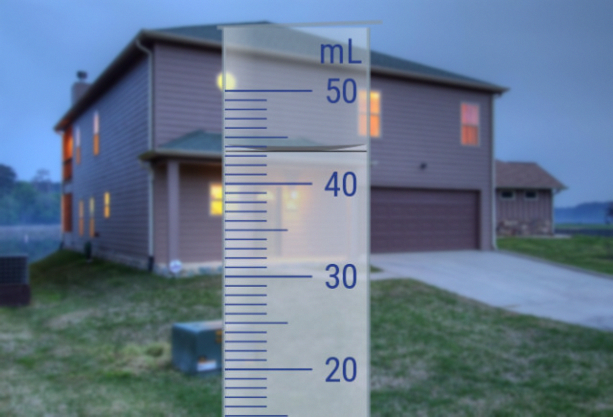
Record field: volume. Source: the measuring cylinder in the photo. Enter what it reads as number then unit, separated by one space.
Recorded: 43.5 mL
